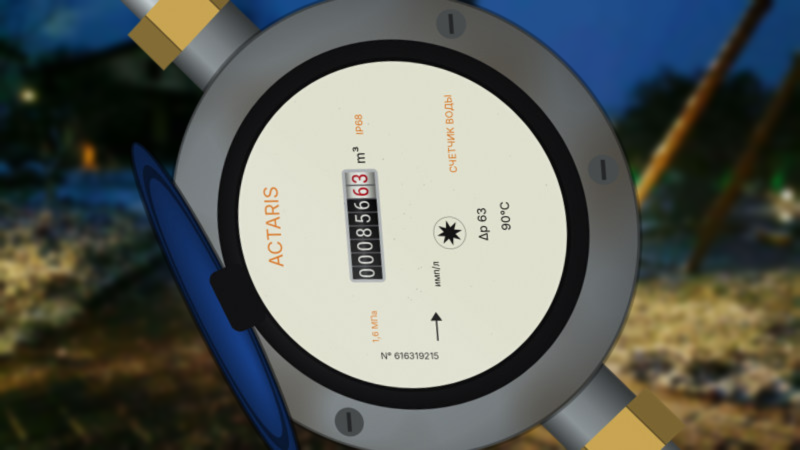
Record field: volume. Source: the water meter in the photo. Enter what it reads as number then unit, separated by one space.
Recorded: 856.63 m³
